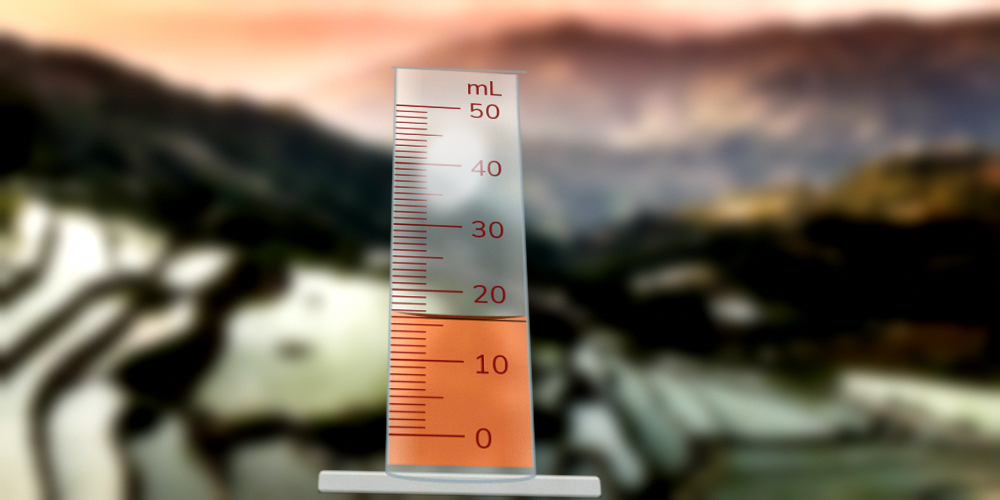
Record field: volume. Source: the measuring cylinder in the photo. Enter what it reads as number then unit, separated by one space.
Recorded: 16 mL
